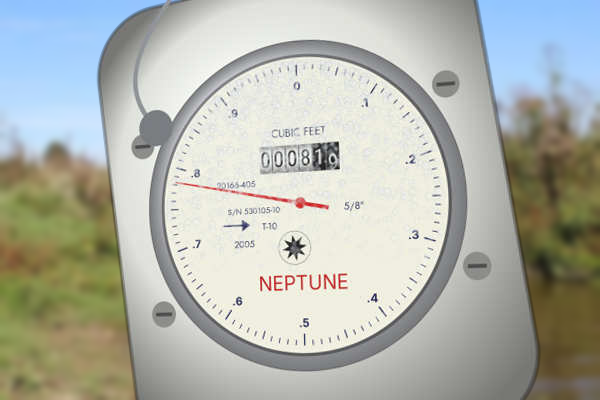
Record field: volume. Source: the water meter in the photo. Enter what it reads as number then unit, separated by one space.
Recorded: 818.78 ft³
